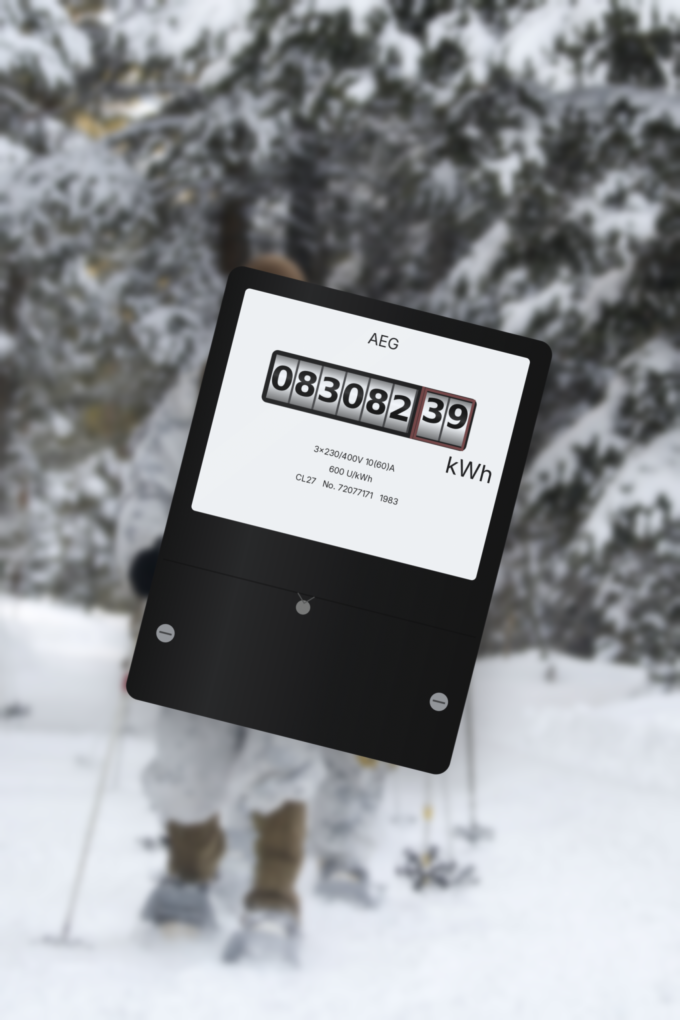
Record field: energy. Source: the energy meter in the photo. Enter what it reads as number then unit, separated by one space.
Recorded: 83082.39 kWh
